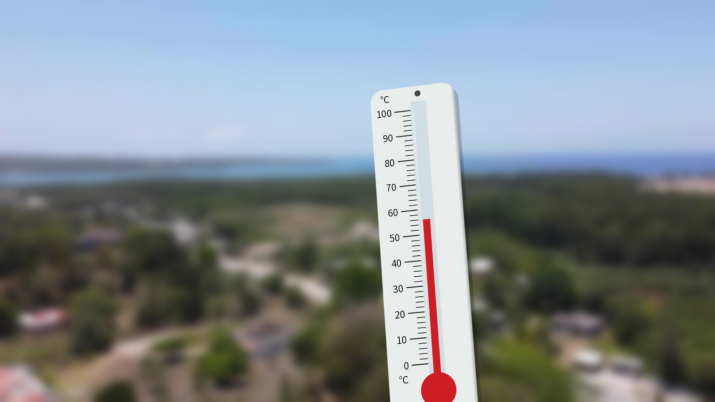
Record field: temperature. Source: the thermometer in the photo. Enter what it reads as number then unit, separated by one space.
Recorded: 56 °C
